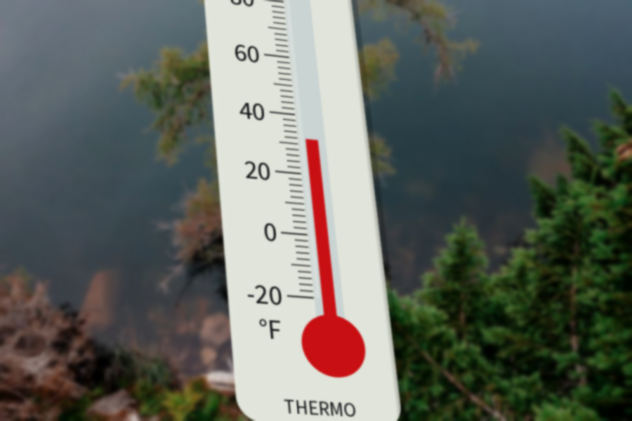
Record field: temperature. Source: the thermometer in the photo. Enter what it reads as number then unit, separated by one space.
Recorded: 32 °F
